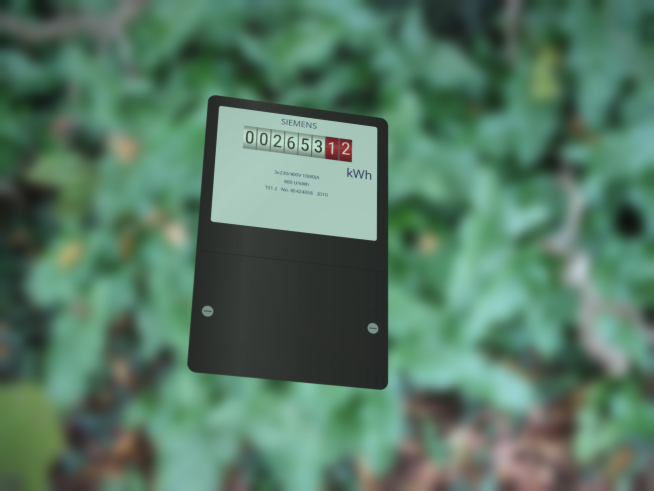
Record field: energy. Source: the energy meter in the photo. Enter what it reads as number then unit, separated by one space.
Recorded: 2653.12 kWh
